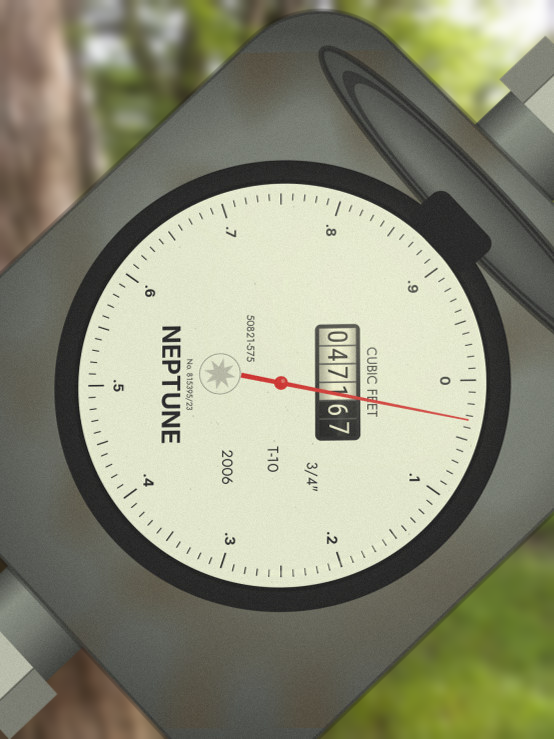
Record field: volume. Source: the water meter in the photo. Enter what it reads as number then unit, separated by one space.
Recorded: 47167.03 ft³
